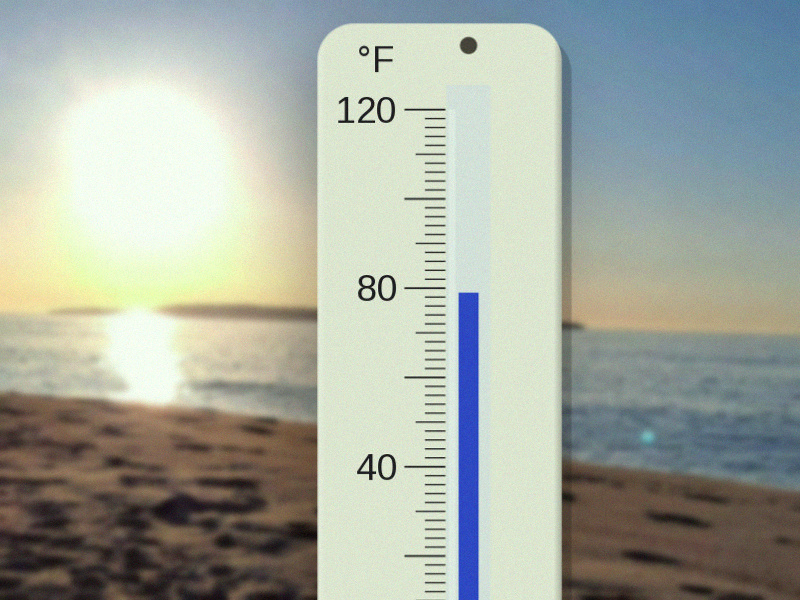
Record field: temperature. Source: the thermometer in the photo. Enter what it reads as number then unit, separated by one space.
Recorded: 79 °F
